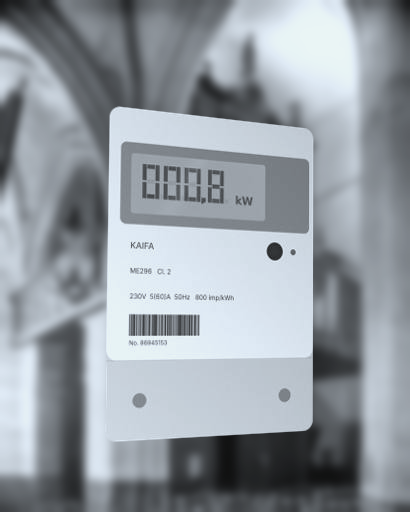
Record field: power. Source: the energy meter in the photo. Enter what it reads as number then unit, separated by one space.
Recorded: 0.8 kW
